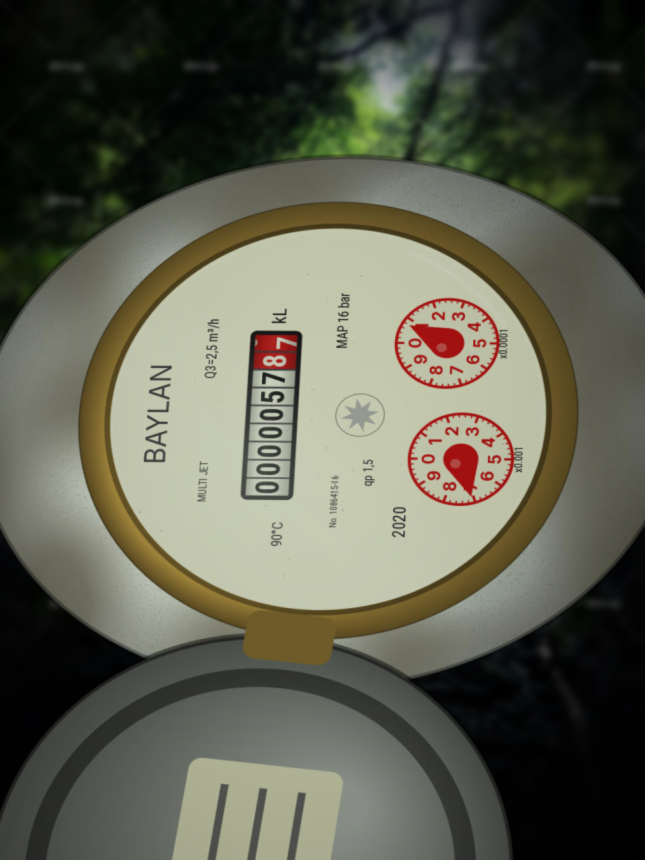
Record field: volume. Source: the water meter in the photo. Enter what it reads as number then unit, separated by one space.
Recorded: 57.8670 kL
